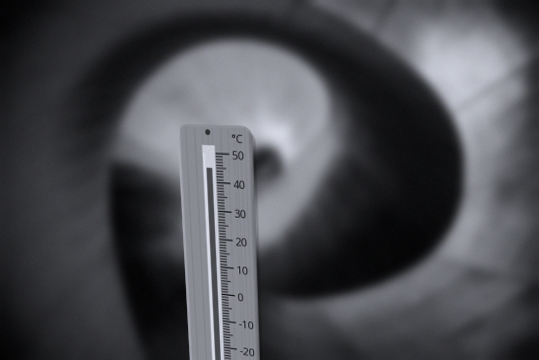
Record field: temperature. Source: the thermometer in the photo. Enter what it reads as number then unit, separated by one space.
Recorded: 45 °C
